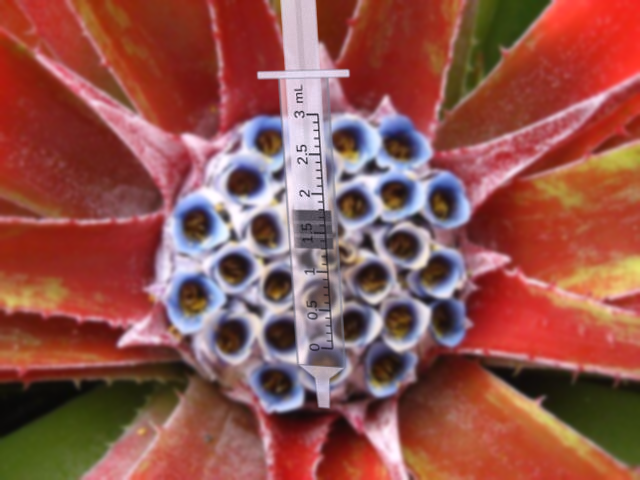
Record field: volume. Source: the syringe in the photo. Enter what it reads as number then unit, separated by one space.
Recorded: 1.3 mL
